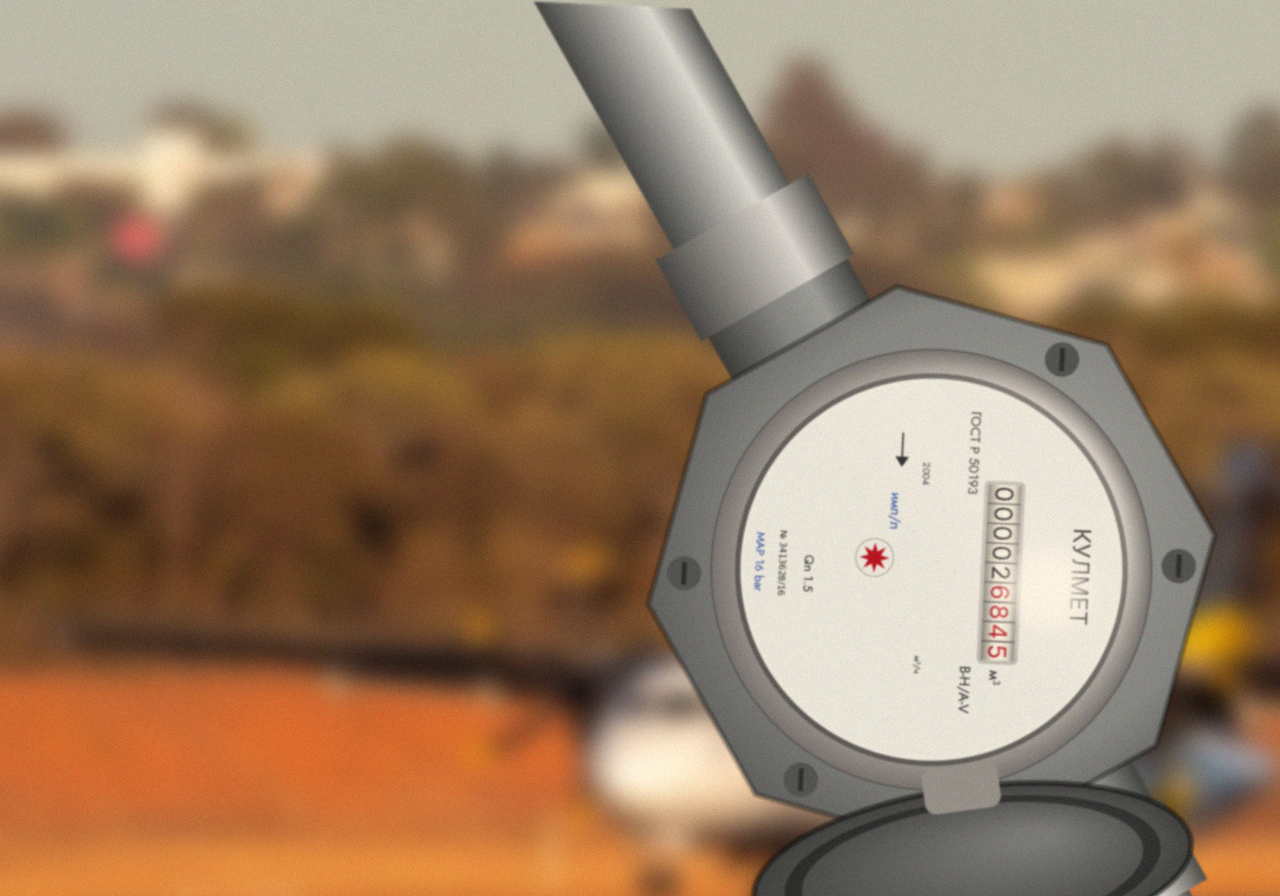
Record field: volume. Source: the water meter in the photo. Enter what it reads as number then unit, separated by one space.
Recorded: 2.6845 m³
